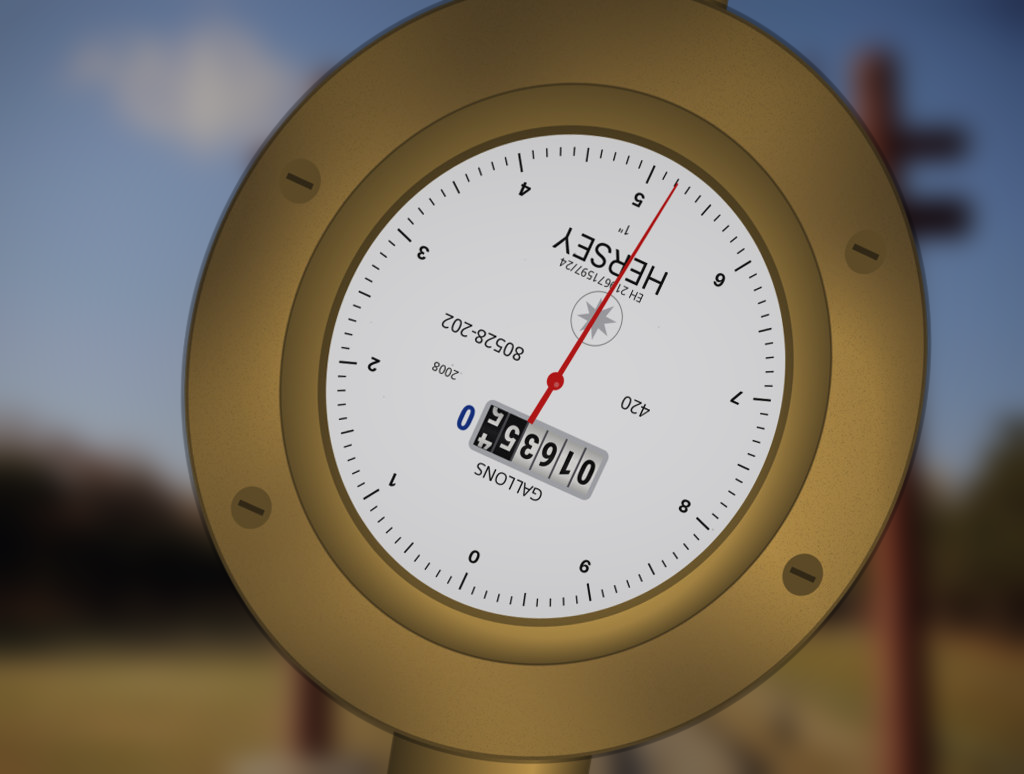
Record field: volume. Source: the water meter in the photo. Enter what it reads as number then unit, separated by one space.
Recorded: 163545.2 gal
